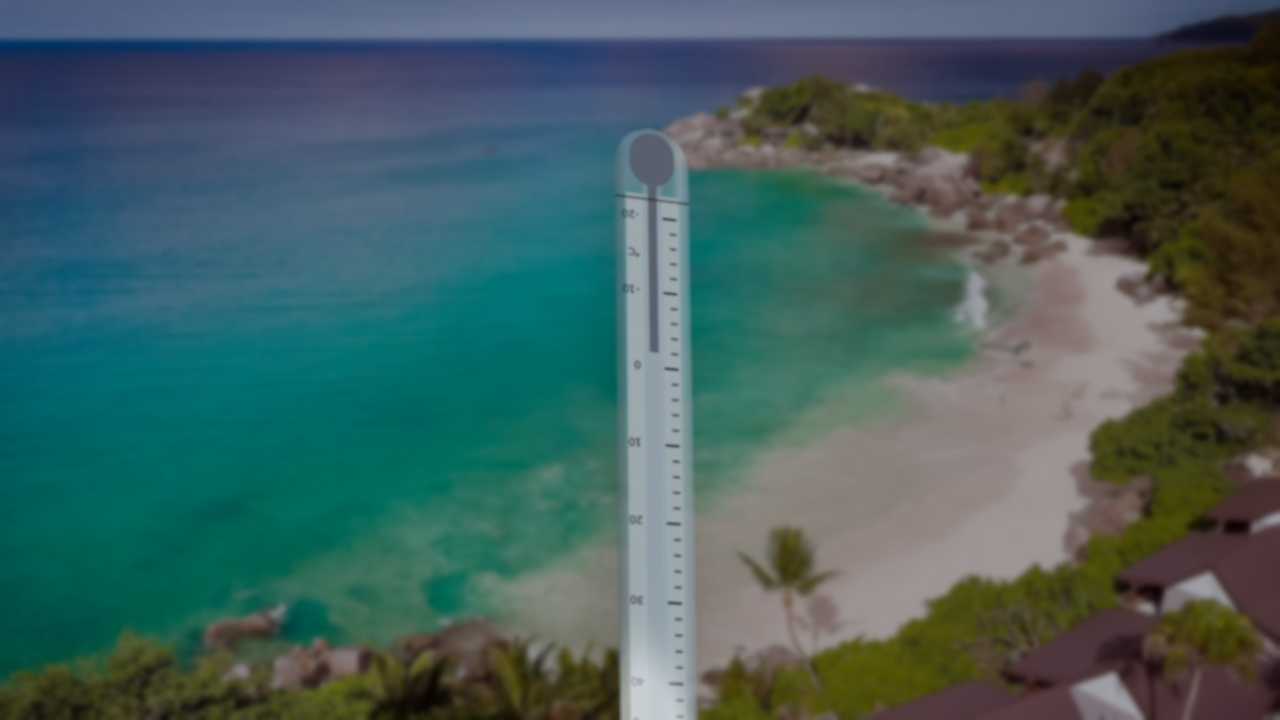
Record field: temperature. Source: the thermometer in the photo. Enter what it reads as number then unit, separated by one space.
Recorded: -2 °C
